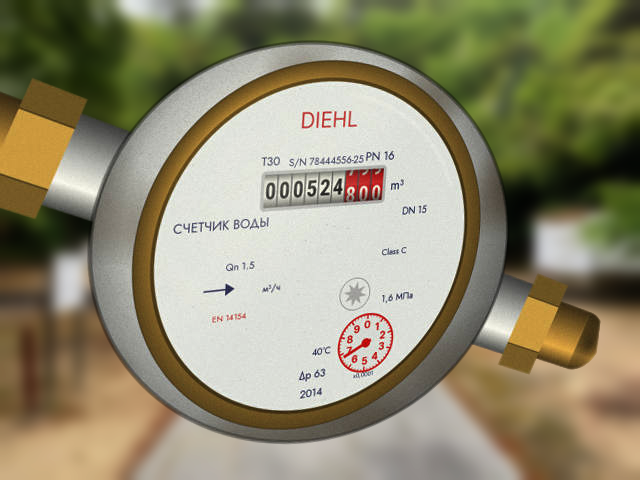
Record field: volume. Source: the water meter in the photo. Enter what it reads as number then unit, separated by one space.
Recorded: 524.7996 m³
